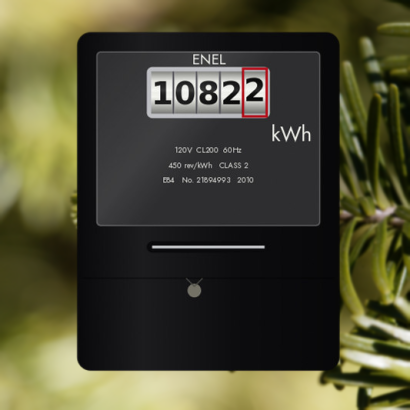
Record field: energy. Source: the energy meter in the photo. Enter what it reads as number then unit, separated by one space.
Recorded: 1082.2 kWh
